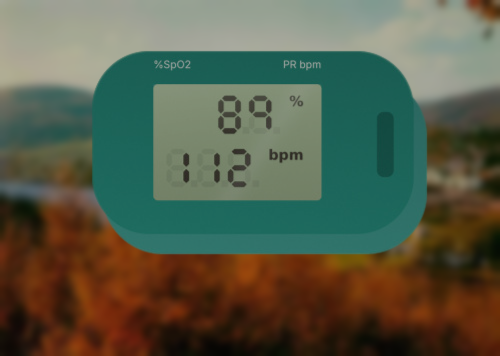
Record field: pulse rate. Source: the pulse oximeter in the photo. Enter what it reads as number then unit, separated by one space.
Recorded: 112 bpm
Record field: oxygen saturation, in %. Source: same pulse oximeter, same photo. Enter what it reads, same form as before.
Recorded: 89 %
